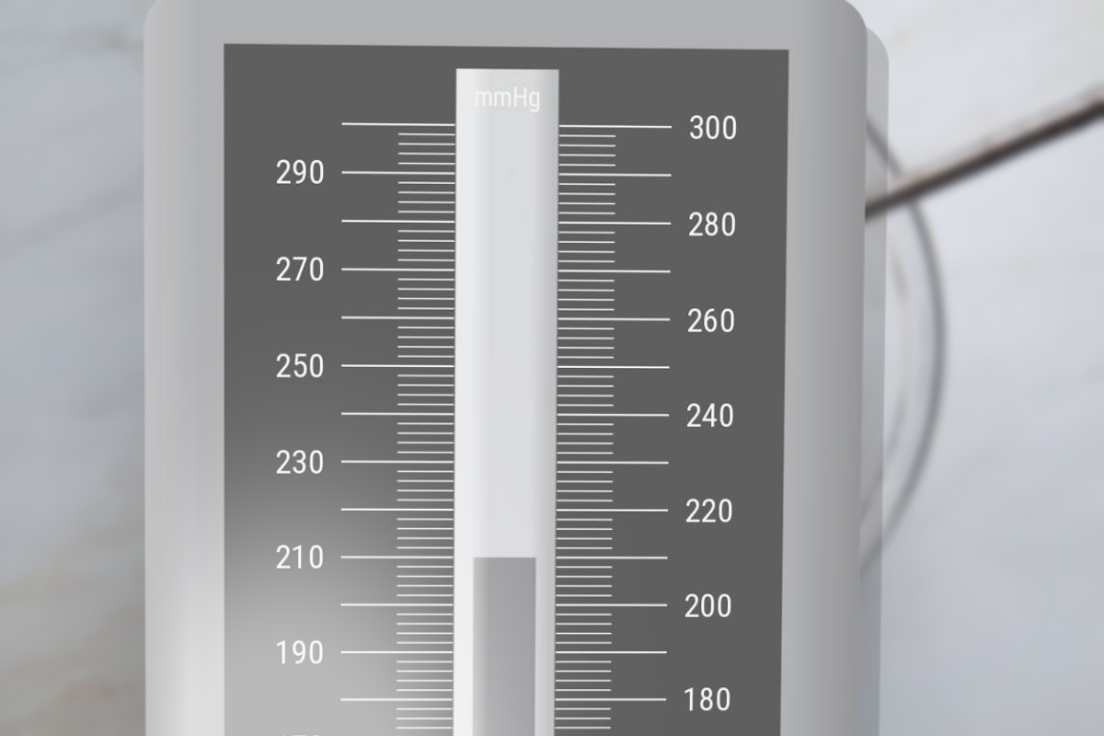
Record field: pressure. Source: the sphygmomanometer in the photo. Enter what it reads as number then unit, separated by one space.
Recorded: 210 mmHg
